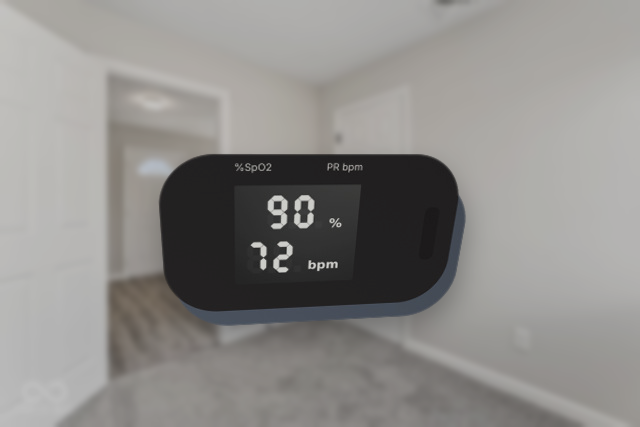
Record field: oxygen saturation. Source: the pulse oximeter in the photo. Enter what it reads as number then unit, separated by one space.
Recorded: 90 %
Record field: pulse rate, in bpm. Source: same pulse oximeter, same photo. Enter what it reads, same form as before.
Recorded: 72 bpm
